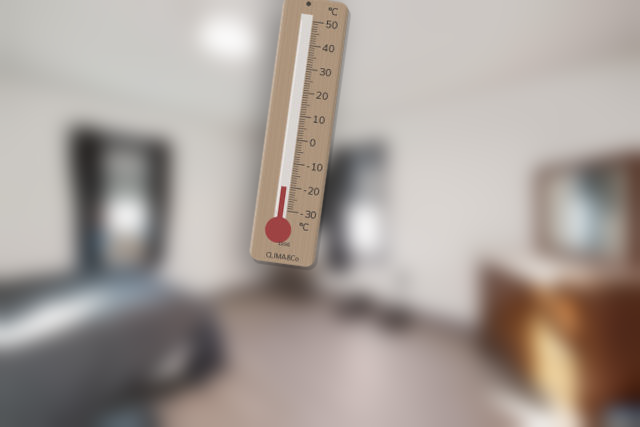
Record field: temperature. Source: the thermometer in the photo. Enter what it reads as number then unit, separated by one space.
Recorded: -20 °C
